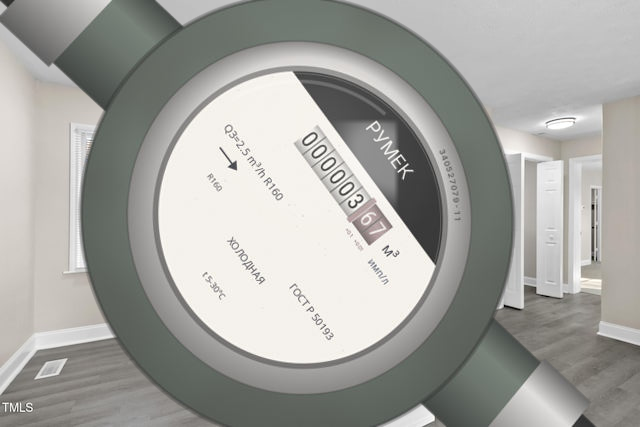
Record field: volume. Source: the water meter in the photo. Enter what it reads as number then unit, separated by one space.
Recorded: 3.67 m³
